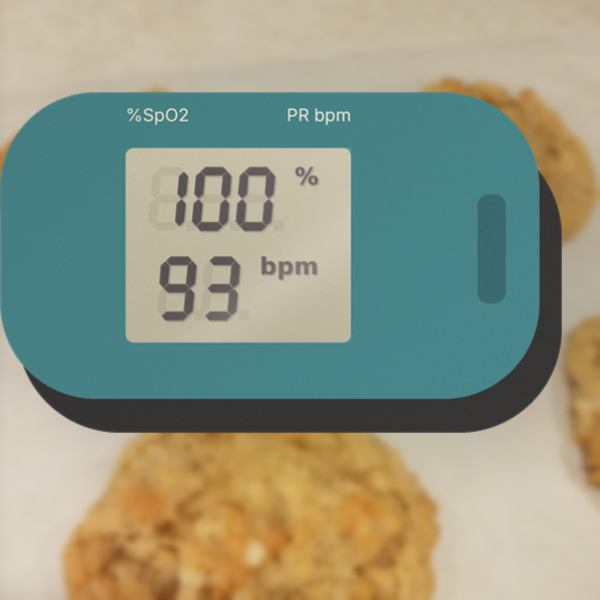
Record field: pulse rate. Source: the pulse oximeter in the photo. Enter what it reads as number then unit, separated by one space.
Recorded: 93 bpm
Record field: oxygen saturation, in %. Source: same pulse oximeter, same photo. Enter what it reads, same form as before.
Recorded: 100 %
